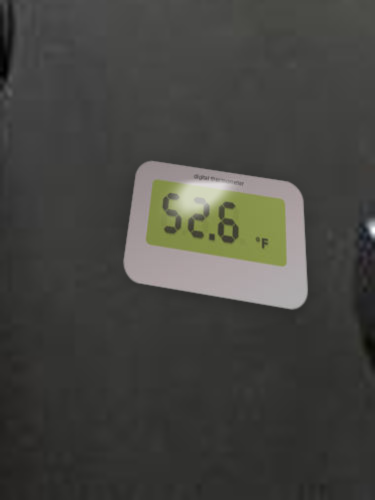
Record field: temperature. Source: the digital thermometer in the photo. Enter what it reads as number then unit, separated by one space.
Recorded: 52.6 °F
